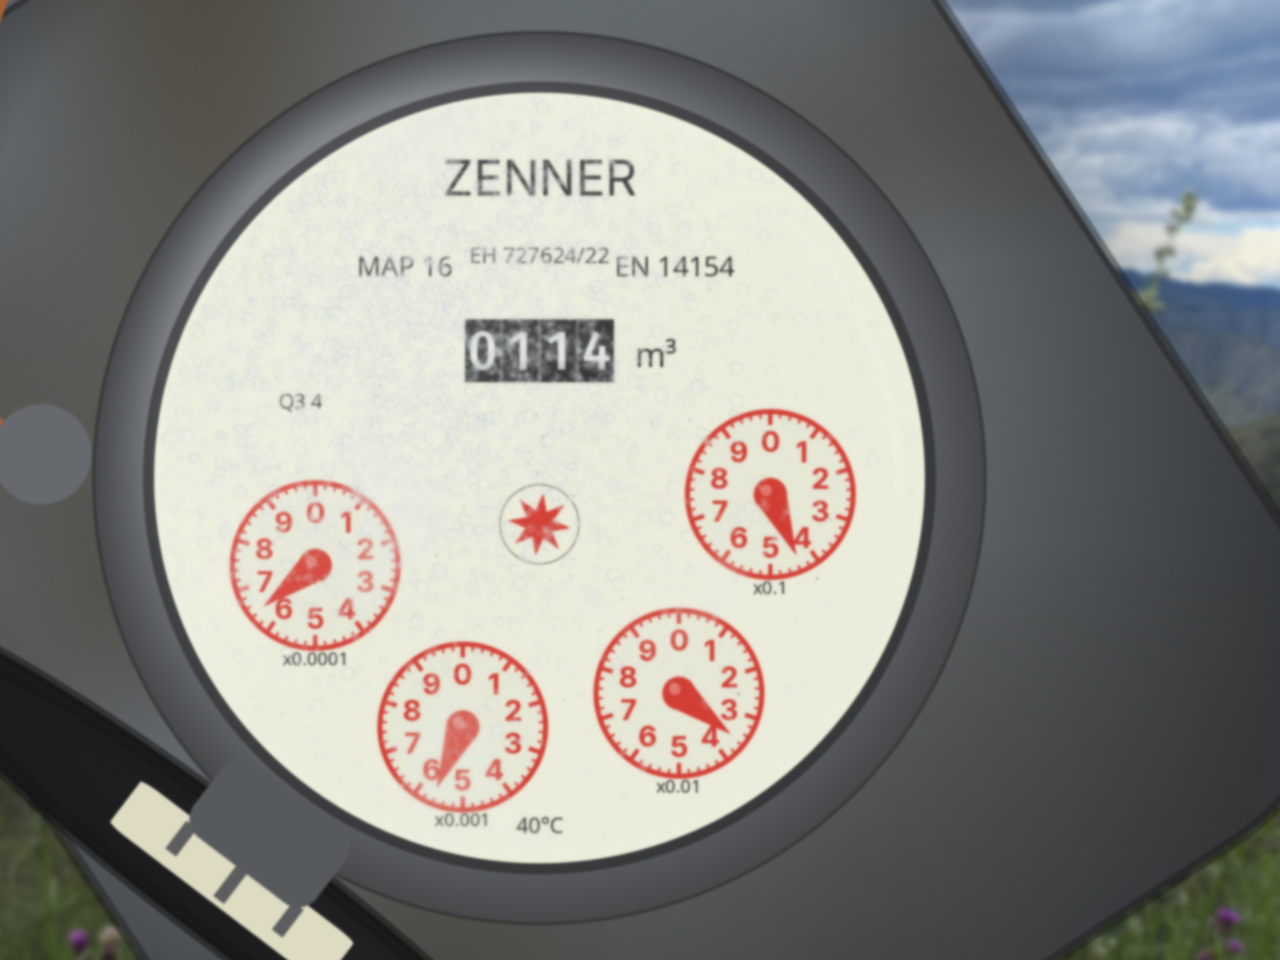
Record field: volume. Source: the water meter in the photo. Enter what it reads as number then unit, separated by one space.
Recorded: 114.4356 m³
